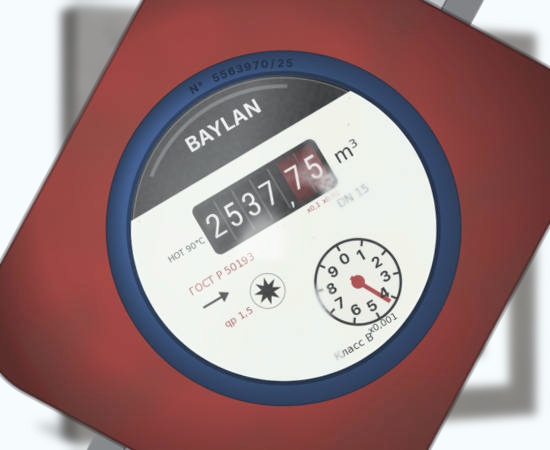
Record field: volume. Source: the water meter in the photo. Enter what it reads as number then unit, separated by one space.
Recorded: 2537.754 m³
